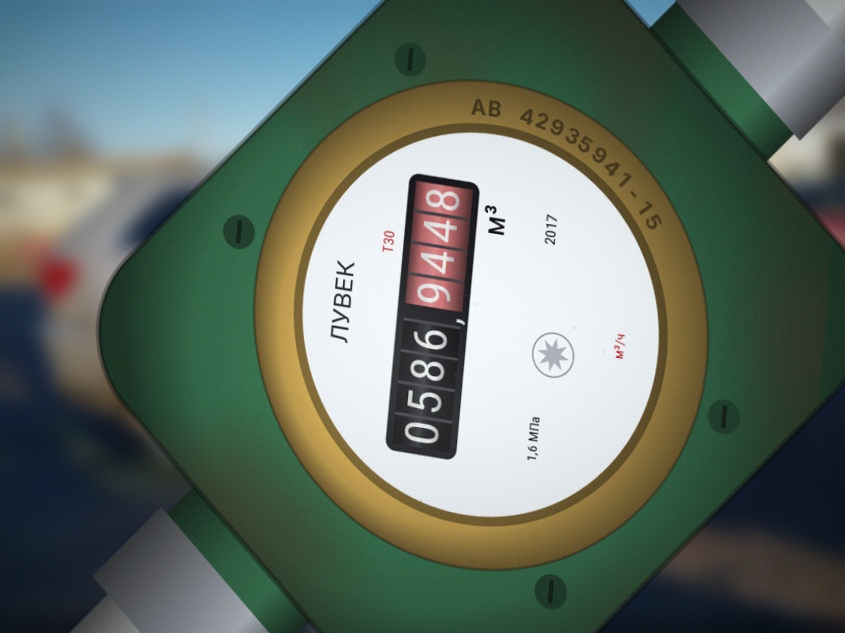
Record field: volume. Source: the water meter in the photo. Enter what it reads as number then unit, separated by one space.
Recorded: 586.9448 m³
